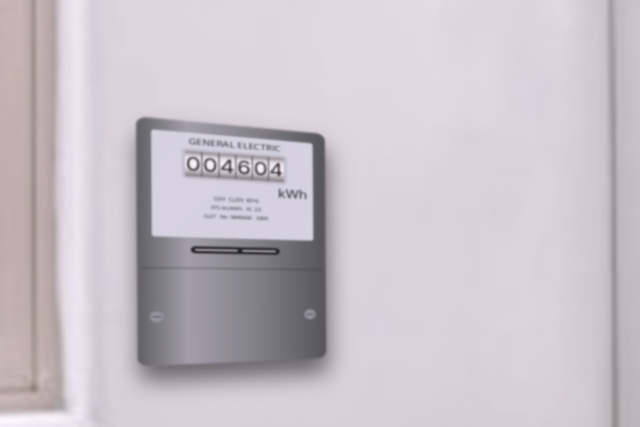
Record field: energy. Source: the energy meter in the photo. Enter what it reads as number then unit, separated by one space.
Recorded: 4604 kWh
